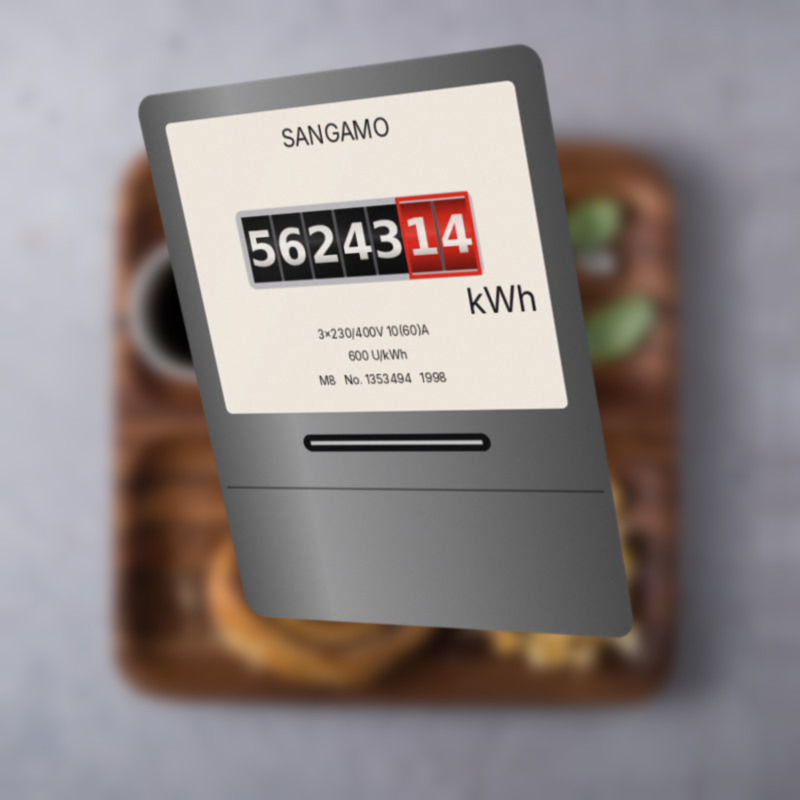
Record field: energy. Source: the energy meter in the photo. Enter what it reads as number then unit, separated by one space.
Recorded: 56243.14 kWh
